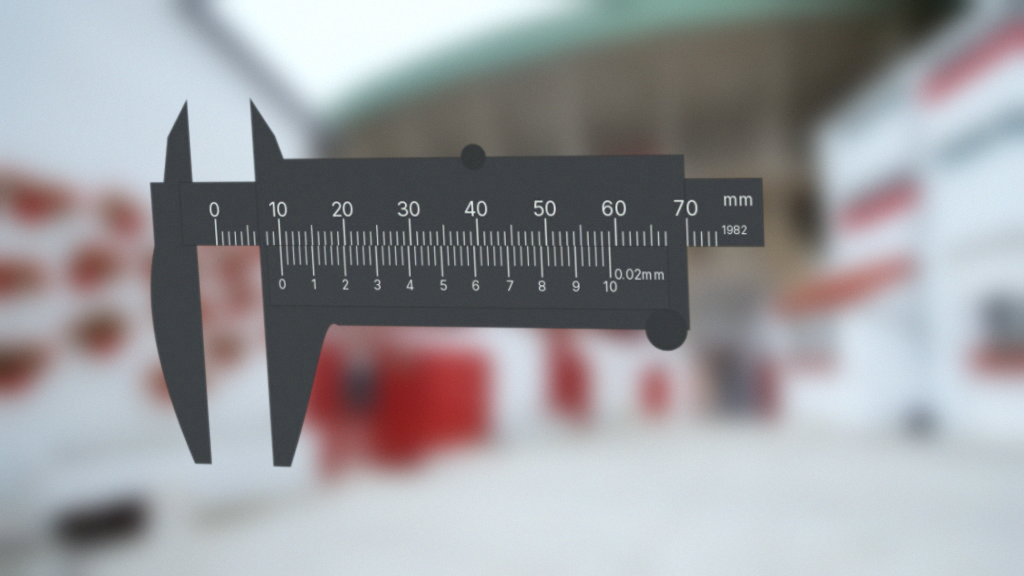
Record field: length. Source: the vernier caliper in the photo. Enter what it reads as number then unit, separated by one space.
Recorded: 10.0 mm
